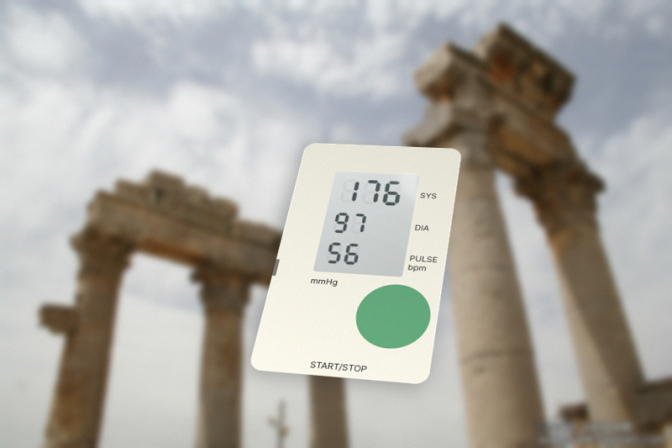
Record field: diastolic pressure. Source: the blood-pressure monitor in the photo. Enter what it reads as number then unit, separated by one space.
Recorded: 97 mmHg
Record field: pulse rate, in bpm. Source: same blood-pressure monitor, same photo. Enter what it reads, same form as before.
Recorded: 56 bpm
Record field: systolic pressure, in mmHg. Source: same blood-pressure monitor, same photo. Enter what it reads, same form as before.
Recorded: 176 mmHg
